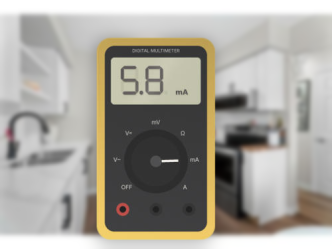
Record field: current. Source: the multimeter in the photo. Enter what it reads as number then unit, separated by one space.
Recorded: 5.8 mA
